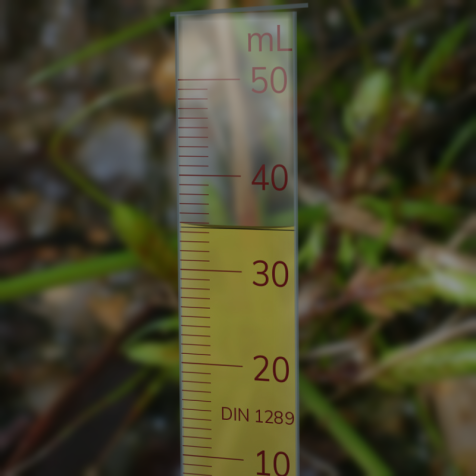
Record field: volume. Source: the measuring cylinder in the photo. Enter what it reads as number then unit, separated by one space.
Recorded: 34.5 mL
